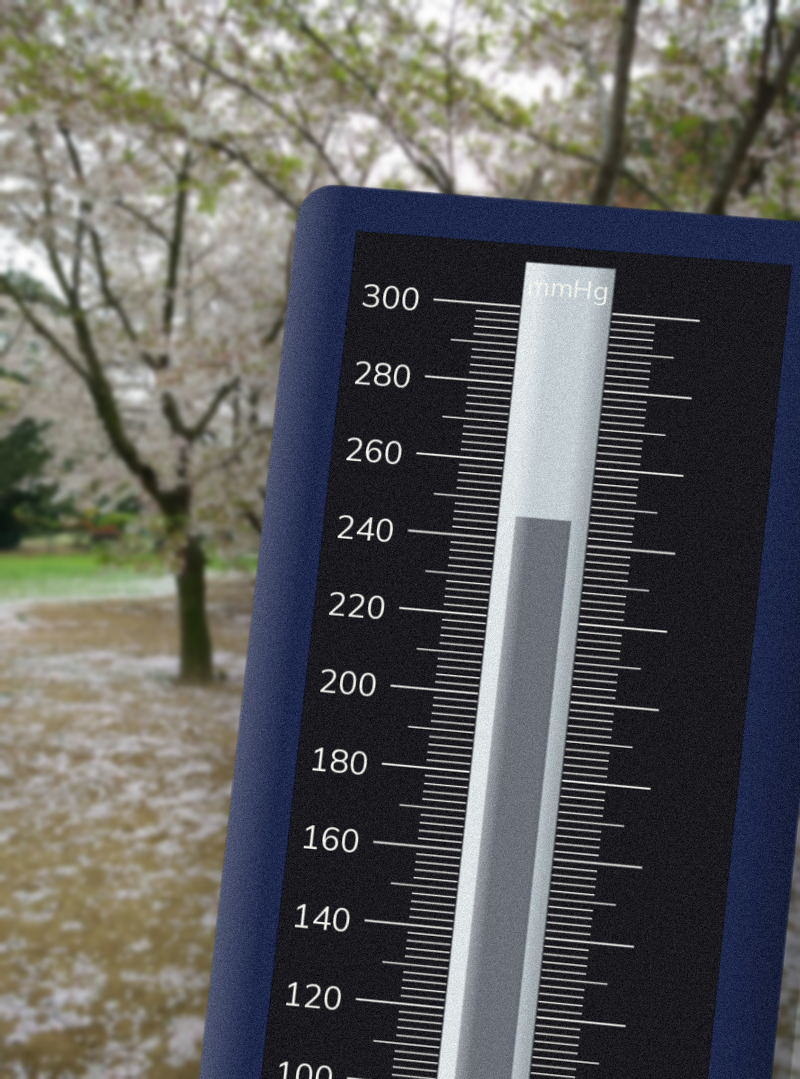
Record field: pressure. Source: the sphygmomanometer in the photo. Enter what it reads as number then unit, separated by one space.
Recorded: 246 mmHg
